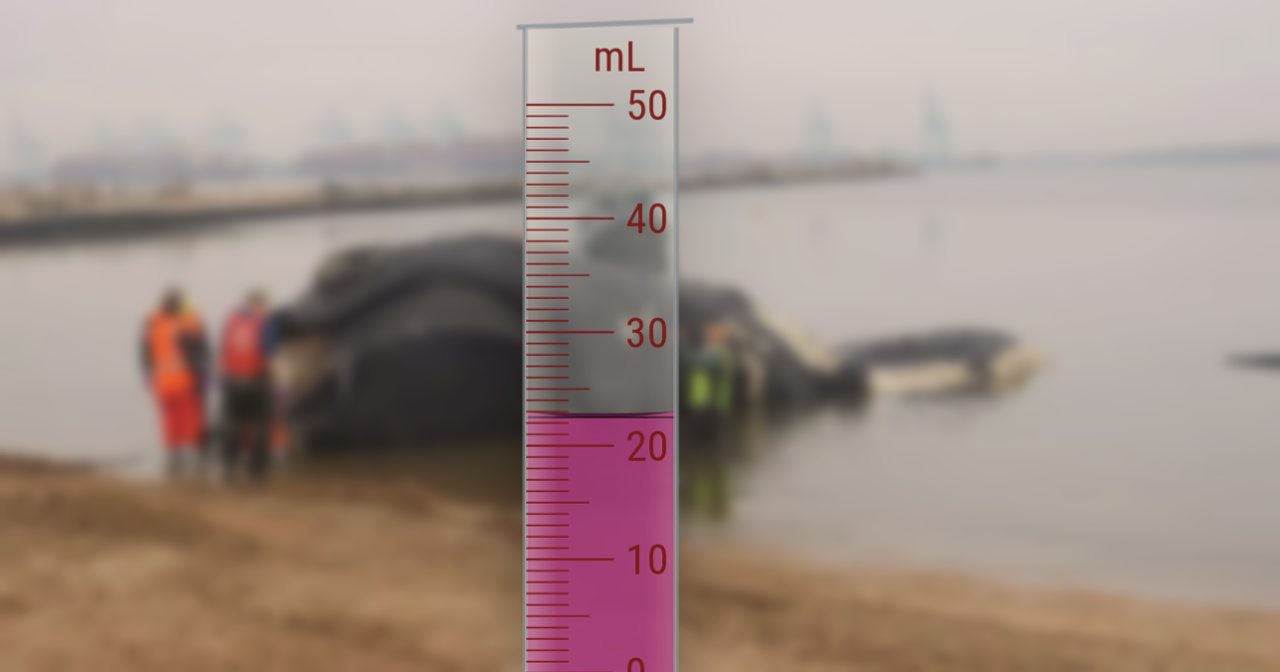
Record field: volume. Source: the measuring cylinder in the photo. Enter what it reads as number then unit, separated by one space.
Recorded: 22.5 mL
